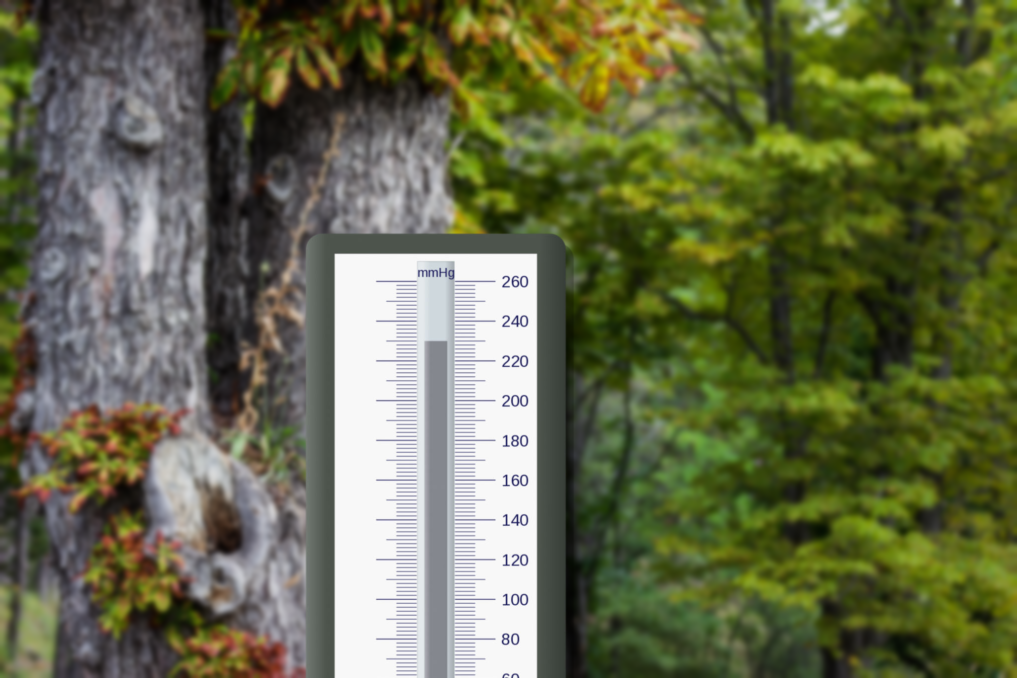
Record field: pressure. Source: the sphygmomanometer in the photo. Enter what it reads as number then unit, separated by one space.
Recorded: 230 mmHg
